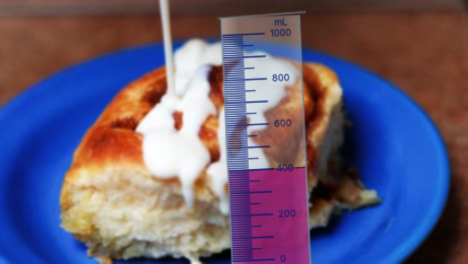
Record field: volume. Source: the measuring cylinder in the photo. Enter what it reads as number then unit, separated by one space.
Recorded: 400 mL
